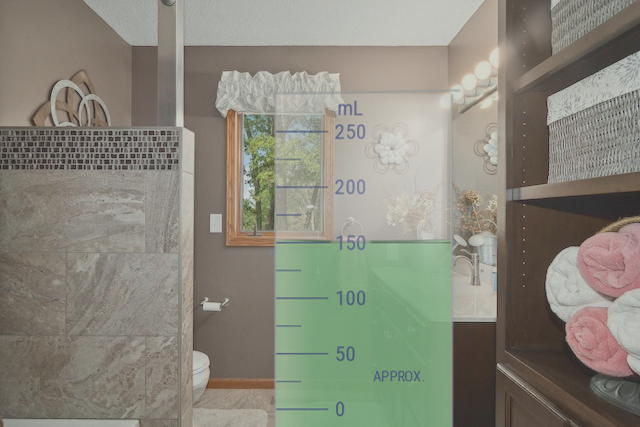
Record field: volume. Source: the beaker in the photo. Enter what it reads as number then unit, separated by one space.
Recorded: 150 mL
